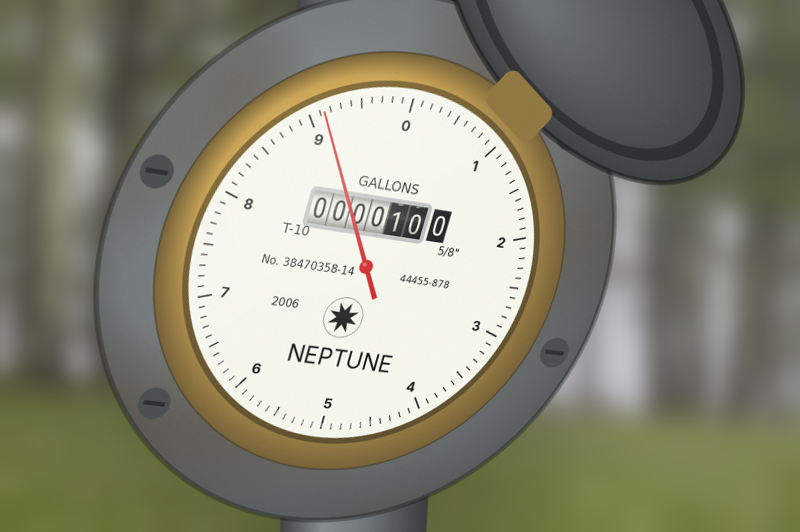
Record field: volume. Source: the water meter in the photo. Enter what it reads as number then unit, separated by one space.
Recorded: 99.1 gal
